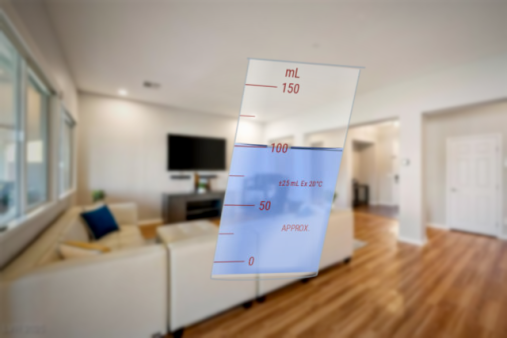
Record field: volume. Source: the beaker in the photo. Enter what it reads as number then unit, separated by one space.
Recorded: 100 mL
